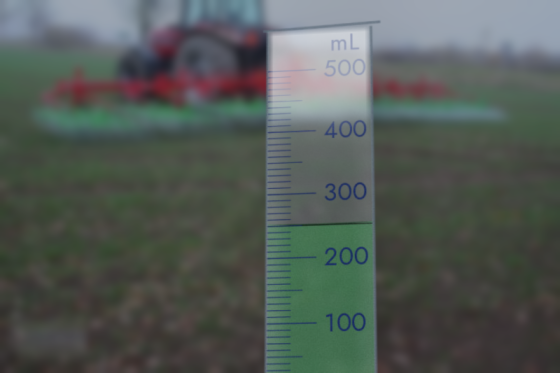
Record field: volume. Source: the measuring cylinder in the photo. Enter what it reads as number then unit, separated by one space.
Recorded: 250 mL
